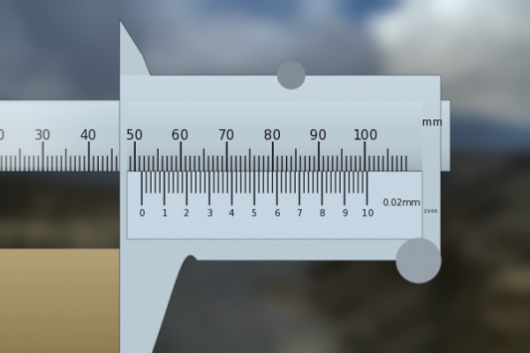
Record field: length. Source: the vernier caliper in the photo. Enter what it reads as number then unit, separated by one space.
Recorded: 51.5 mm
